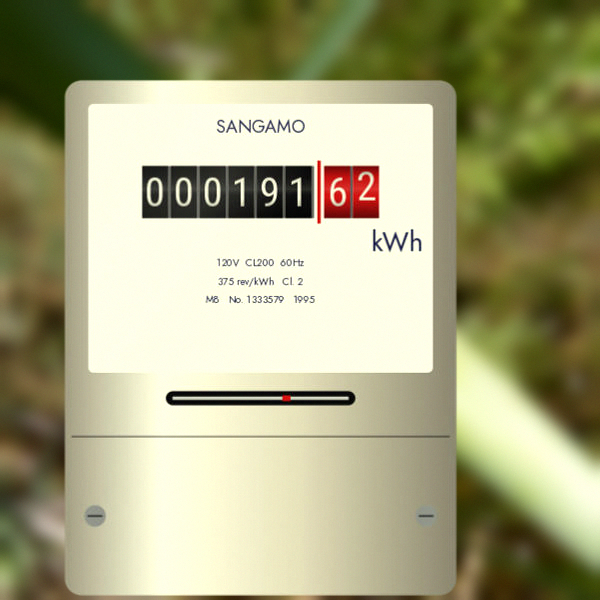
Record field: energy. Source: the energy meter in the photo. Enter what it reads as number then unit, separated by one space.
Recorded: 191.62 kWh
